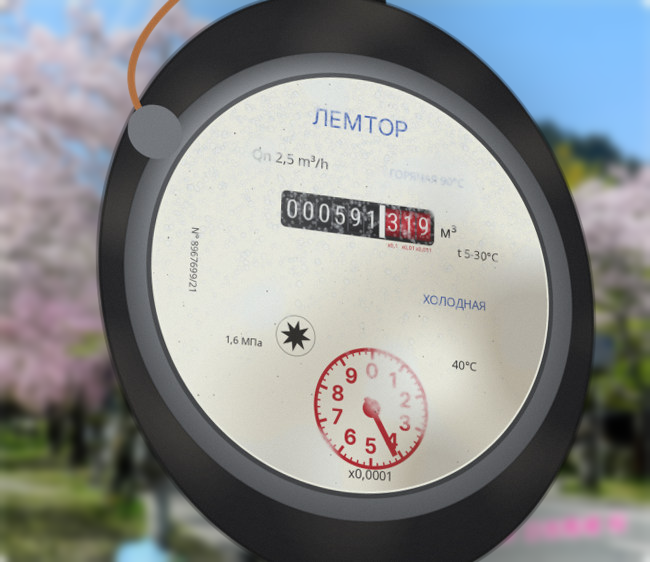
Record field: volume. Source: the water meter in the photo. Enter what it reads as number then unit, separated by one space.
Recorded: 591.3194 m³
